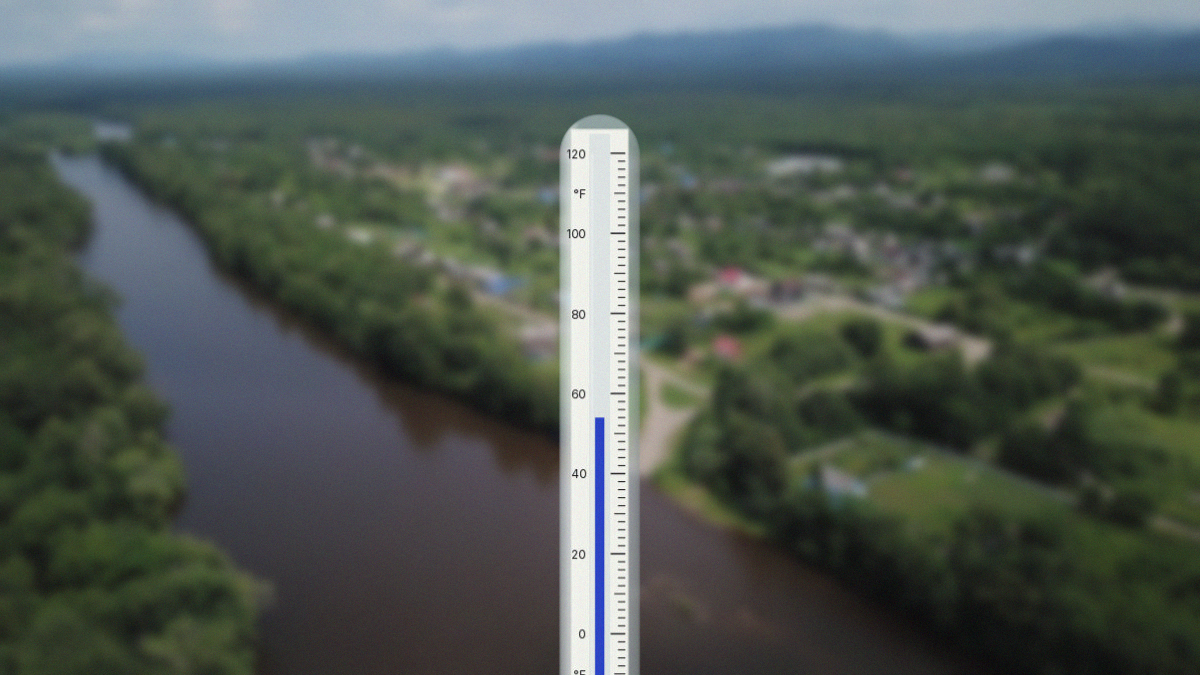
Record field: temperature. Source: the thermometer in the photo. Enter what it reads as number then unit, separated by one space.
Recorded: 54 °F
